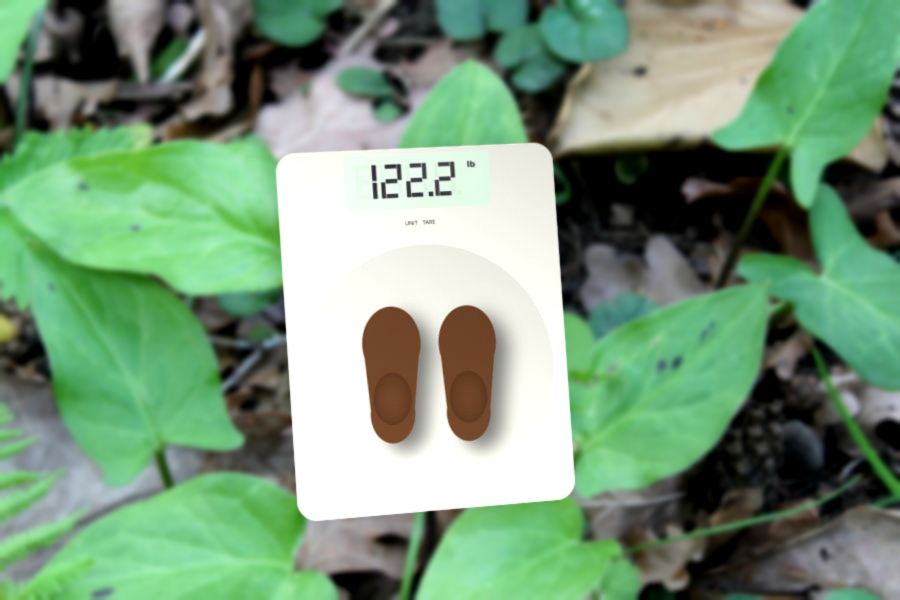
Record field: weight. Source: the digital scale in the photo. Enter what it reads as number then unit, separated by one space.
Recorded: 122.2 lb
